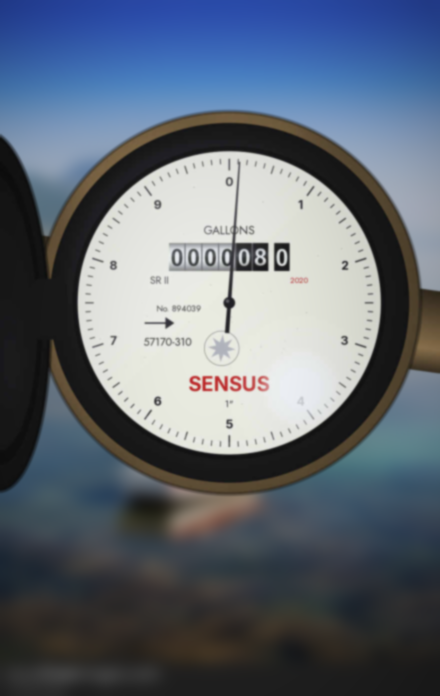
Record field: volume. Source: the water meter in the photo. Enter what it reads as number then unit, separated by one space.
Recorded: 80.1 gal
